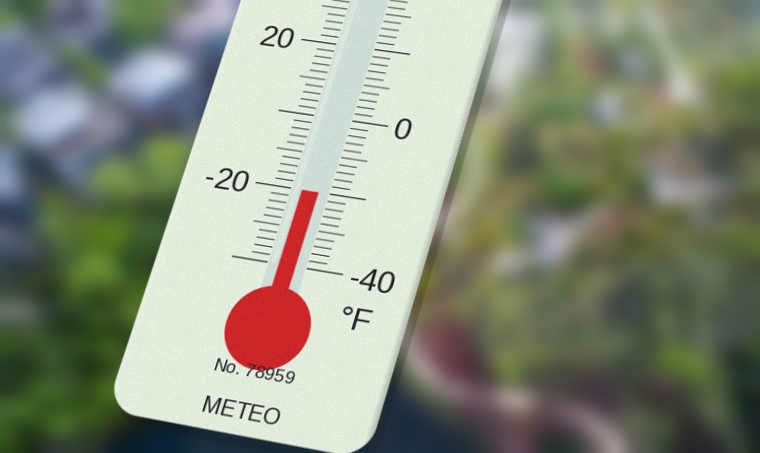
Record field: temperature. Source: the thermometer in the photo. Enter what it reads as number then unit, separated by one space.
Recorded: -20 °F
